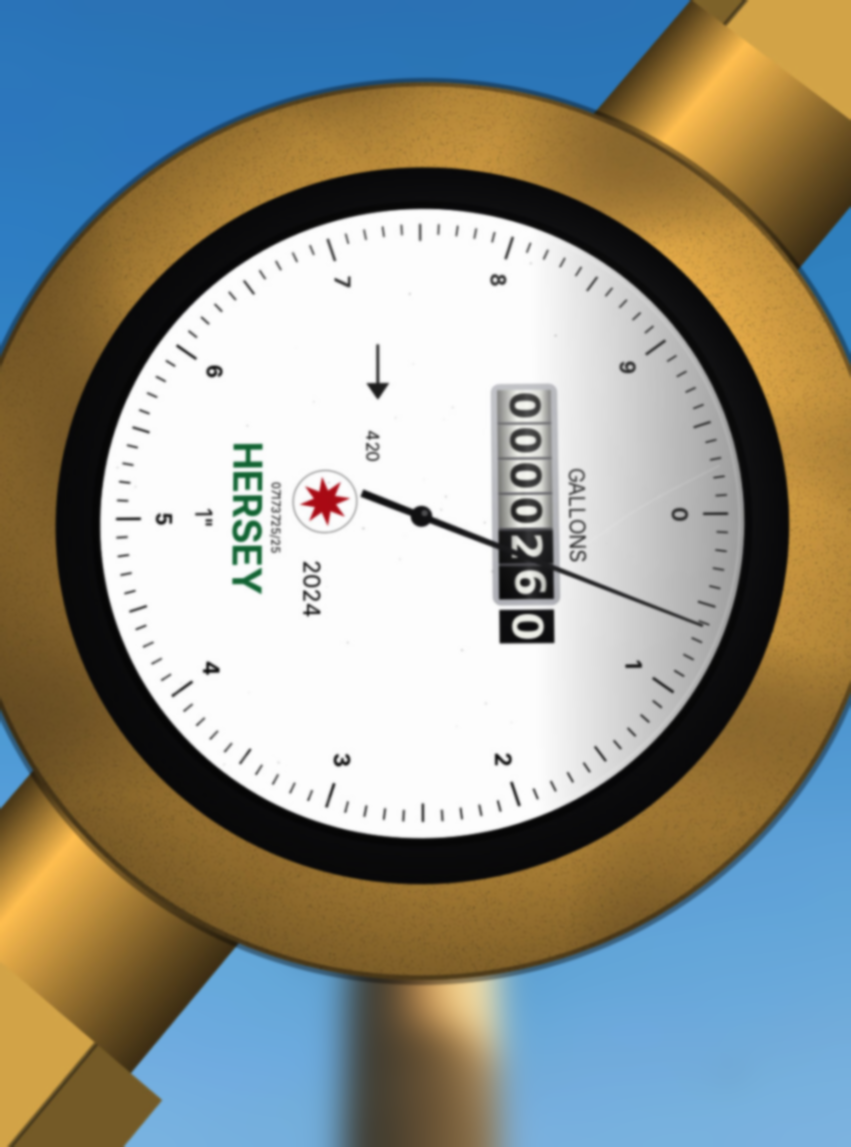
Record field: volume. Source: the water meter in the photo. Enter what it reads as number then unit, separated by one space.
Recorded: 260.6 gal
